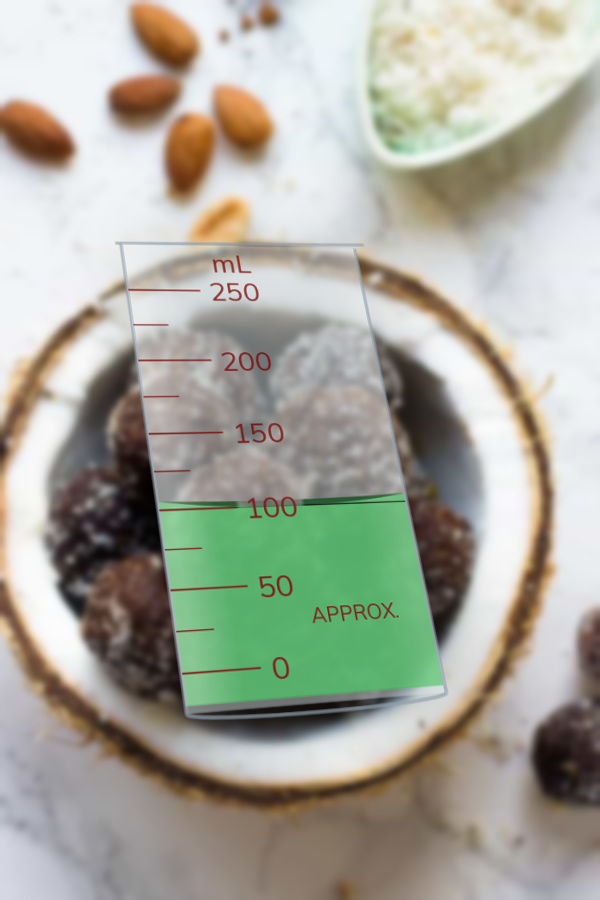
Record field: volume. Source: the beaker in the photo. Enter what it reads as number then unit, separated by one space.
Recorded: 100 mL
